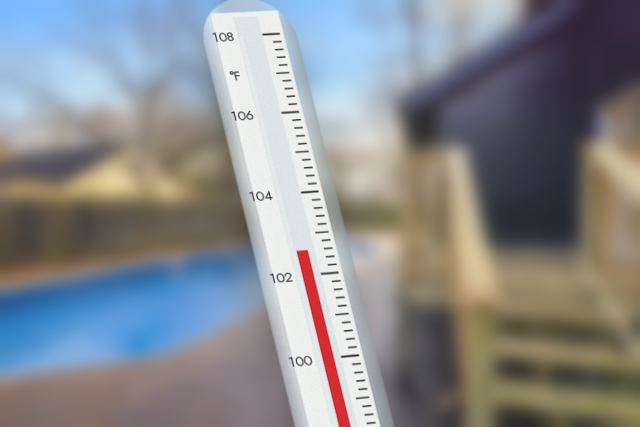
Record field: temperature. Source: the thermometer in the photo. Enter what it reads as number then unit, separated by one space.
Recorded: 102.6 °F
